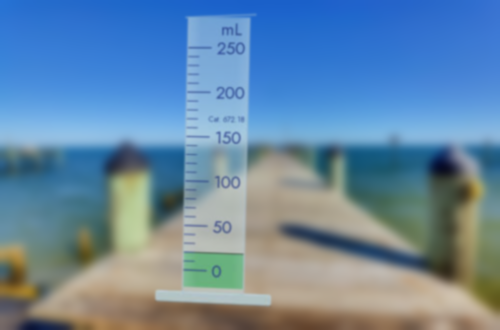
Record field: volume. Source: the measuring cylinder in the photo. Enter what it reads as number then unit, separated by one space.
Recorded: 20 mL
